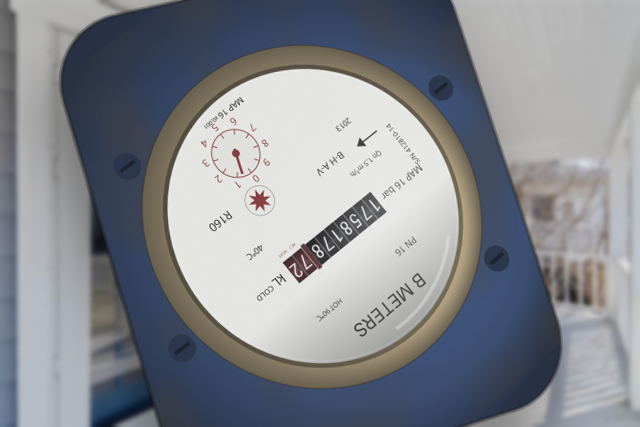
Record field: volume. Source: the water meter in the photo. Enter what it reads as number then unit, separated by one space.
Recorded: 1758178.720 kL
